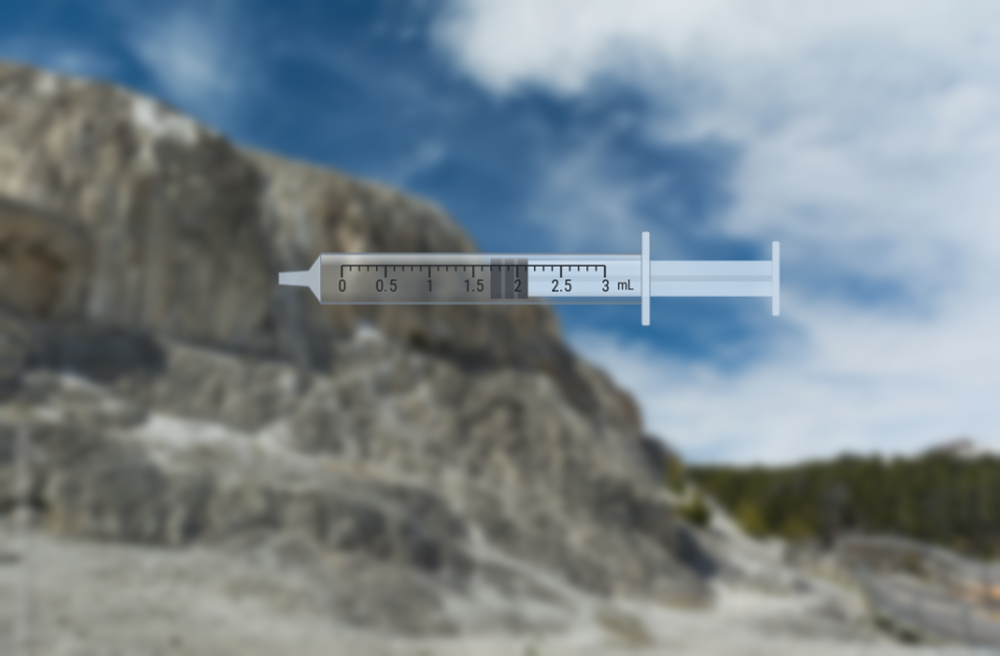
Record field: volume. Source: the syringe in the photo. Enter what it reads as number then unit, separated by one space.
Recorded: 1.7 mL
